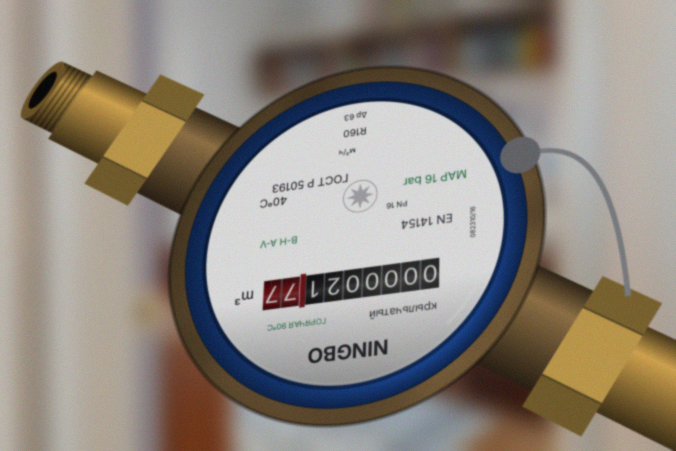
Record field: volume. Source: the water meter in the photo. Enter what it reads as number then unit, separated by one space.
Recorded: 21.77 m³
